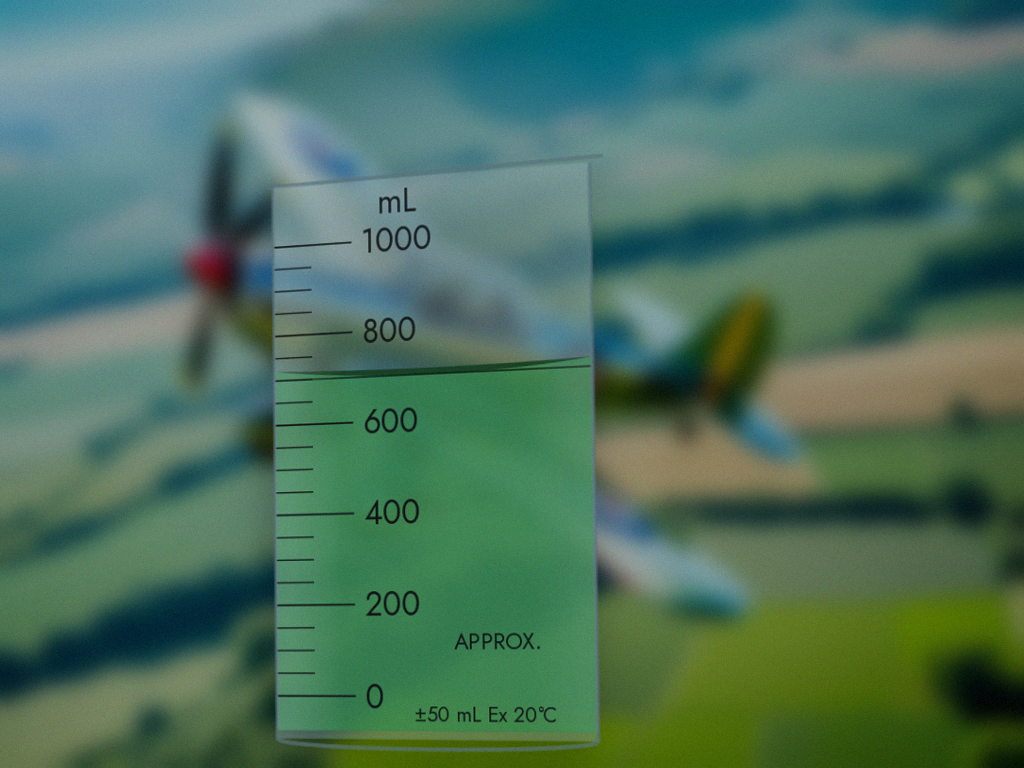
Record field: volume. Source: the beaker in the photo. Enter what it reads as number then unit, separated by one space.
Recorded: 700 mL
